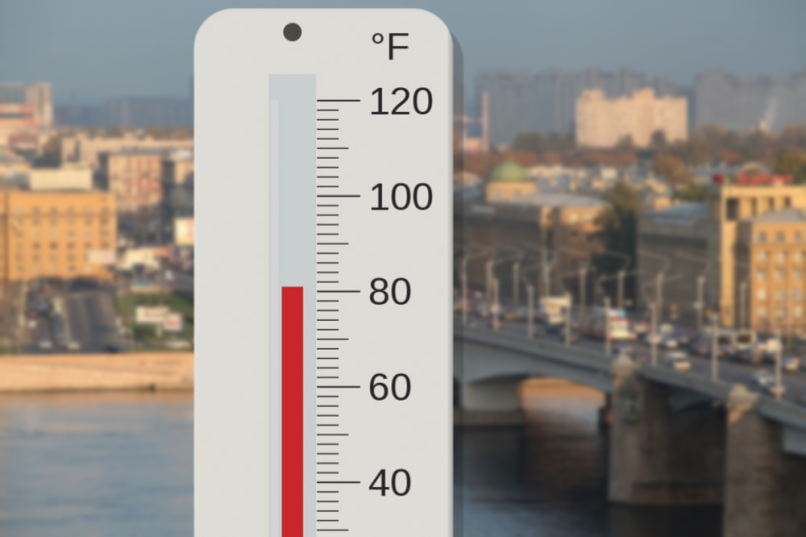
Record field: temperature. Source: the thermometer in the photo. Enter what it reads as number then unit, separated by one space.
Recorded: 81 °F
